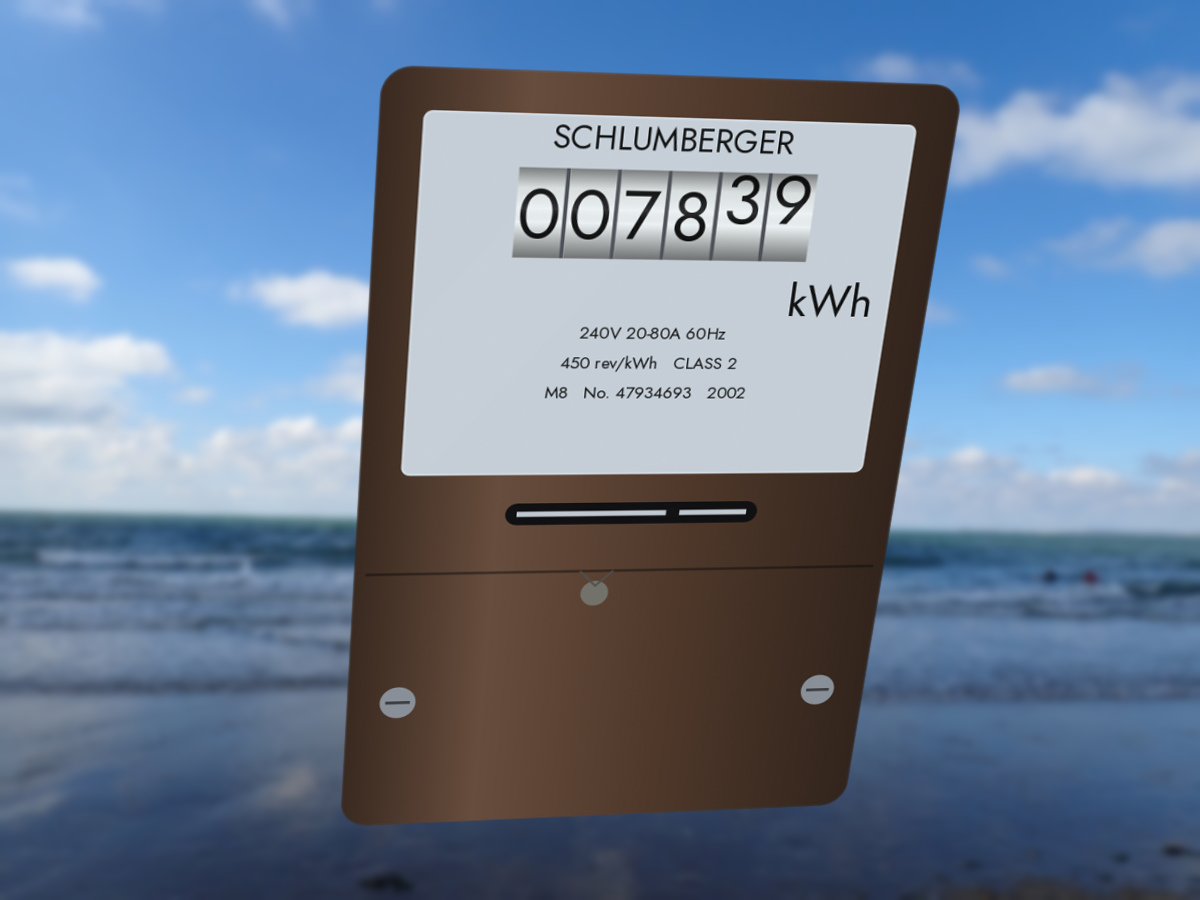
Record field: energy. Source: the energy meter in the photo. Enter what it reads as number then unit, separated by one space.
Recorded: 7839 kWh
